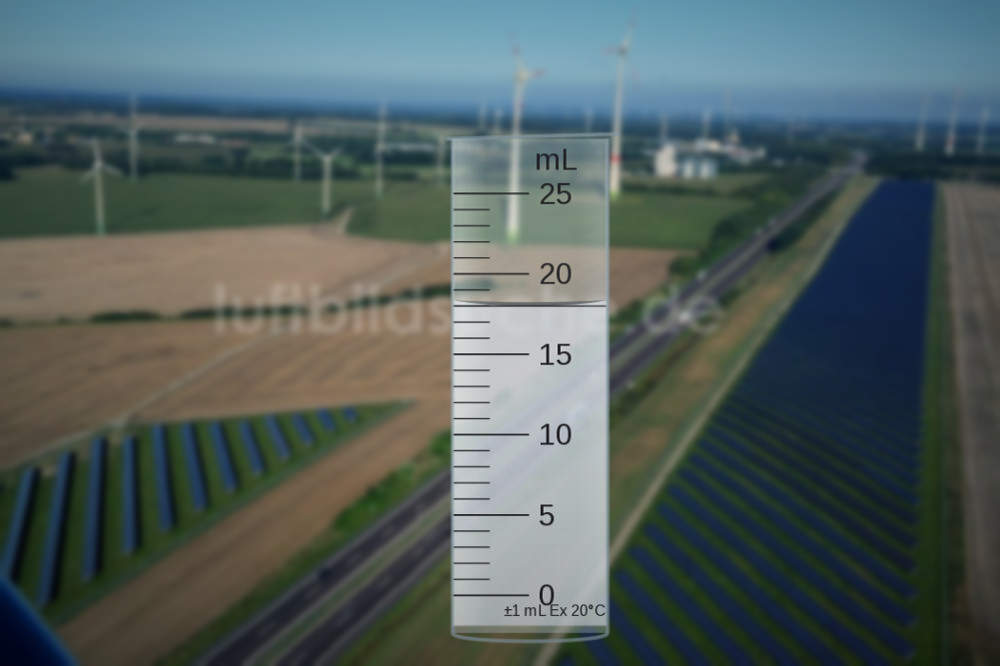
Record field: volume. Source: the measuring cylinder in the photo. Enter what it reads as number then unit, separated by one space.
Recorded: 18 mL
